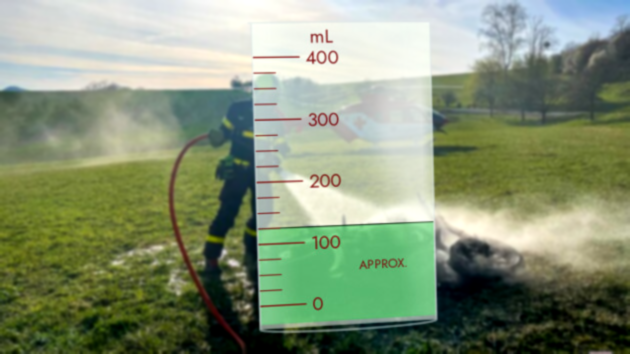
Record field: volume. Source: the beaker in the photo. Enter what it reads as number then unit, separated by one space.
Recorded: 125 mL
